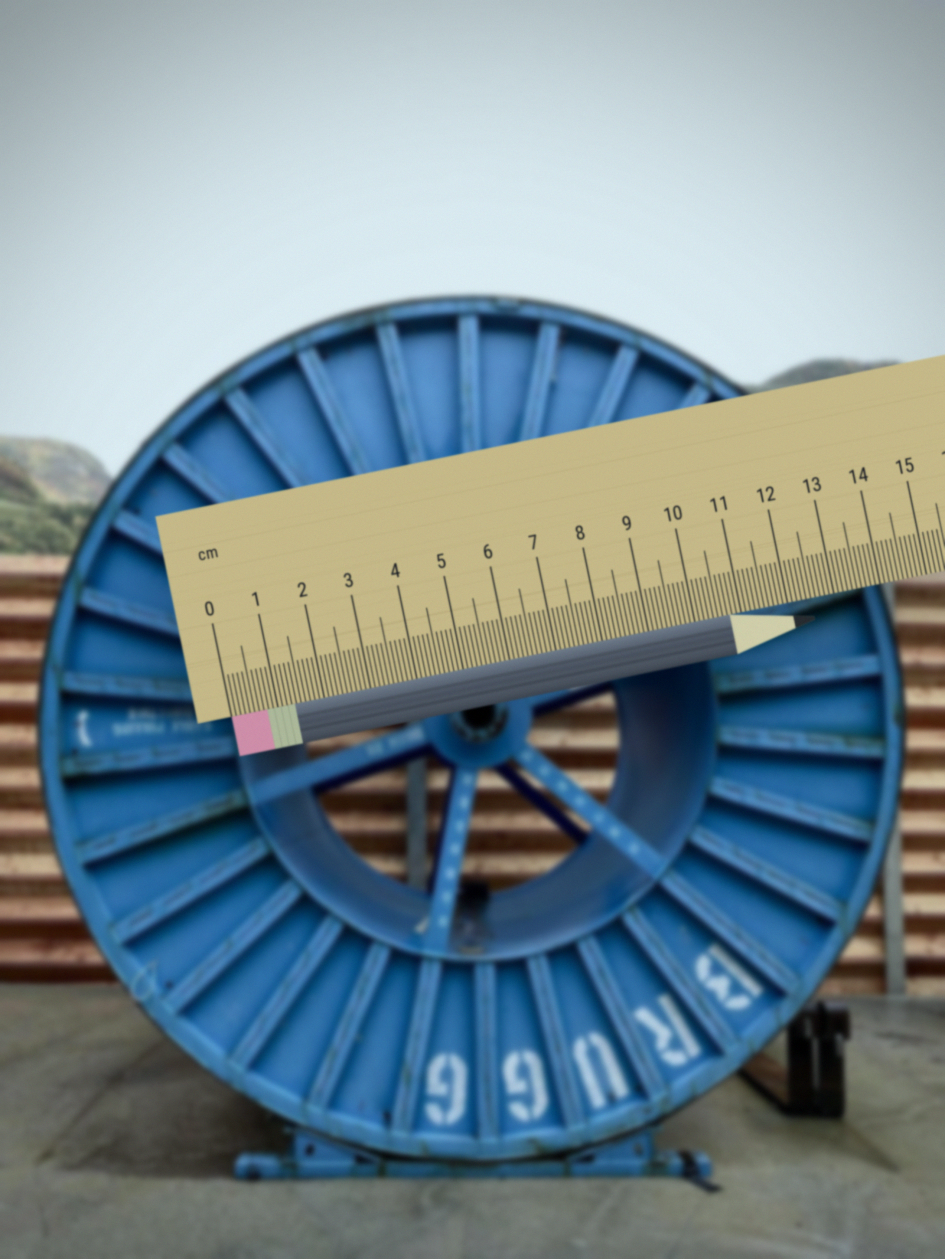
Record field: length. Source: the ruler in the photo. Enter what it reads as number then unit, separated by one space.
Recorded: 12.5 cm
